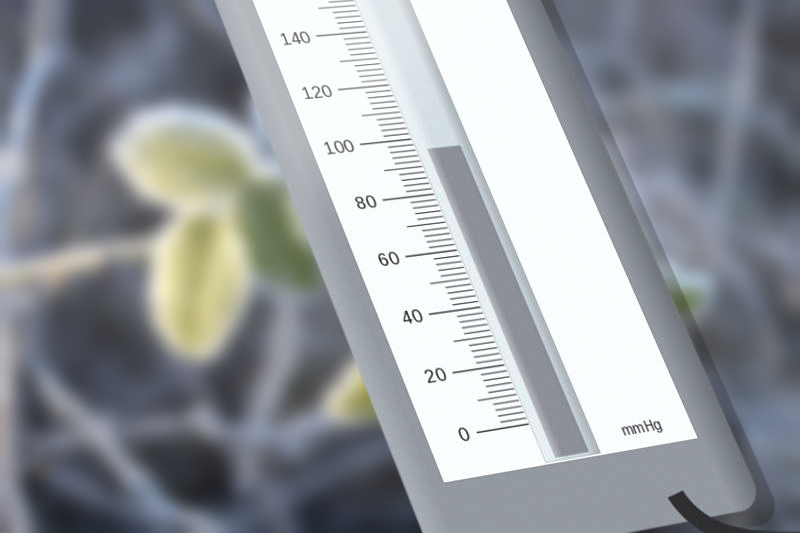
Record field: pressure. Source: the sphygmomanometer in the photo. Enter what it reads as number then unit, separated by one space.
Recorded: 96 mmHg
